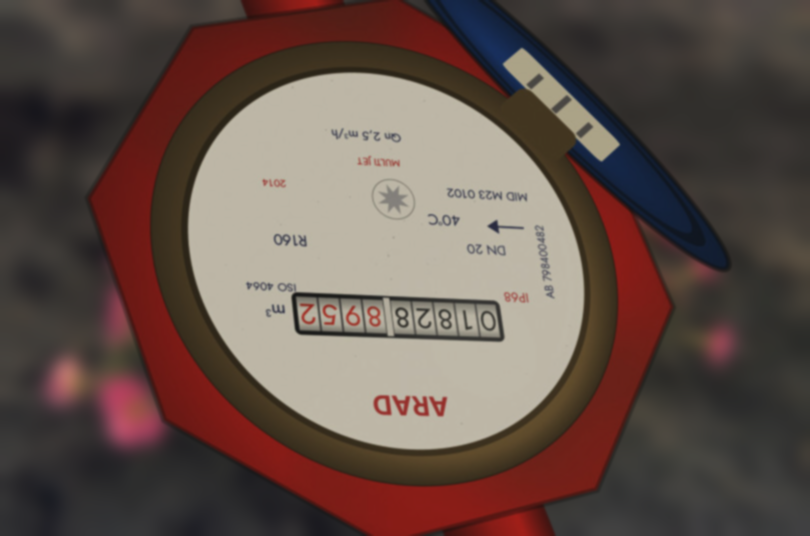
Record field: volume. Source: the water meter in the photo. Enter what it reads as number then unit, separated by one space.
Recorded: 1828.8952 m³
